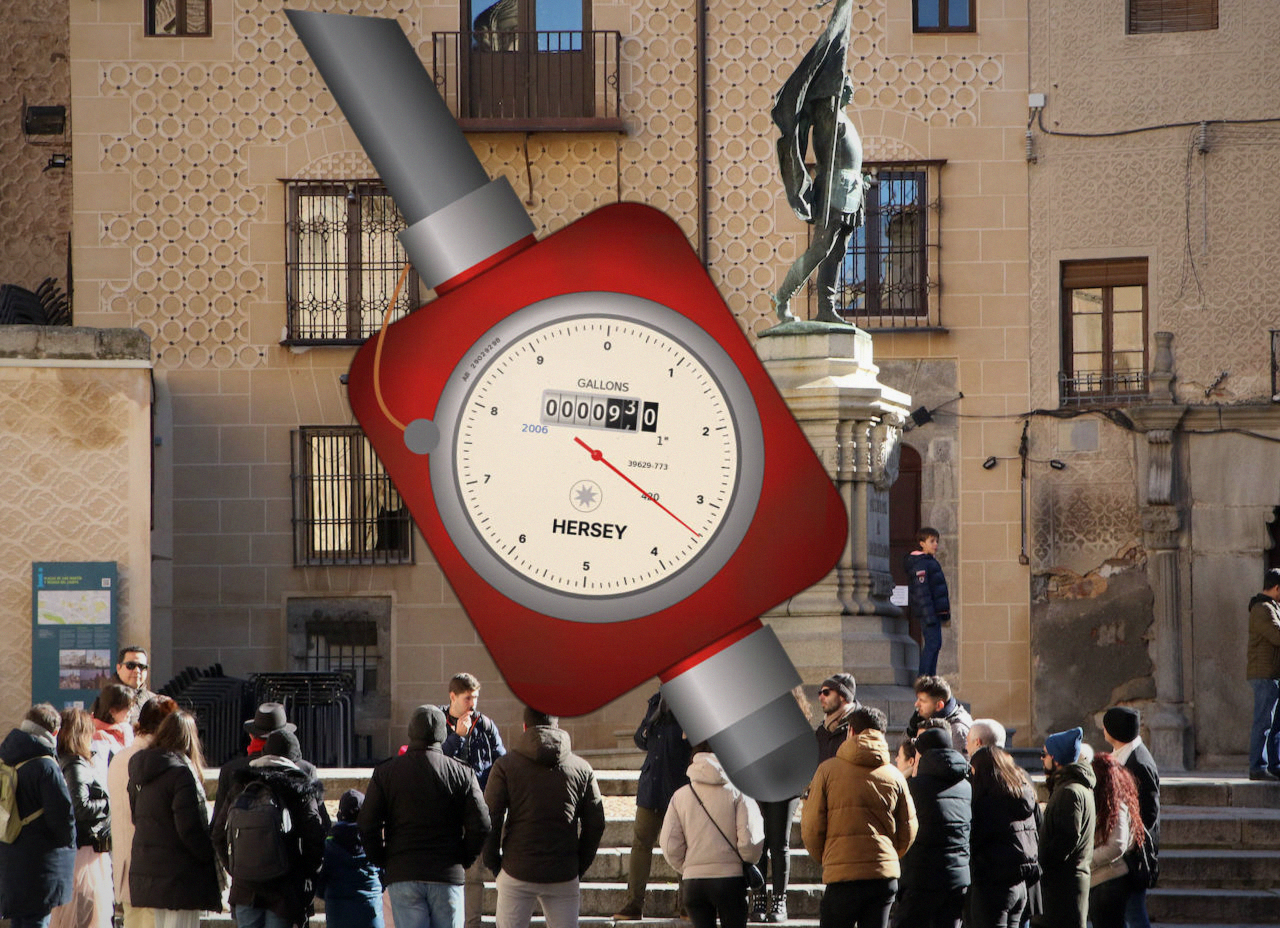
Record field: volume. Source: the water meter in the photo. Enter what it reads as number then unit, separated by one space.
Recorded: 933.4 gal
